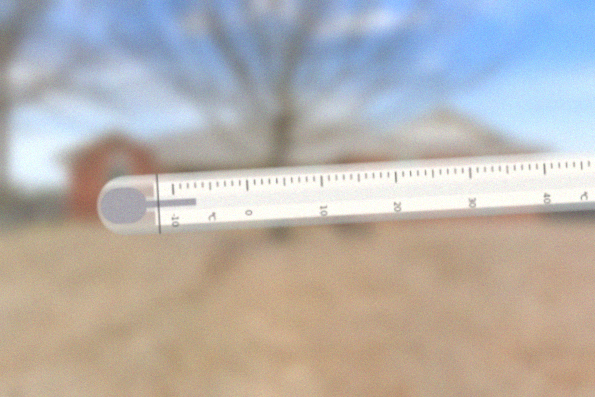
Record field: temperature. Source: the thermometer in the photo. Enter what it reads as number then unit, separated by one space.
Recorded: -7 °C
